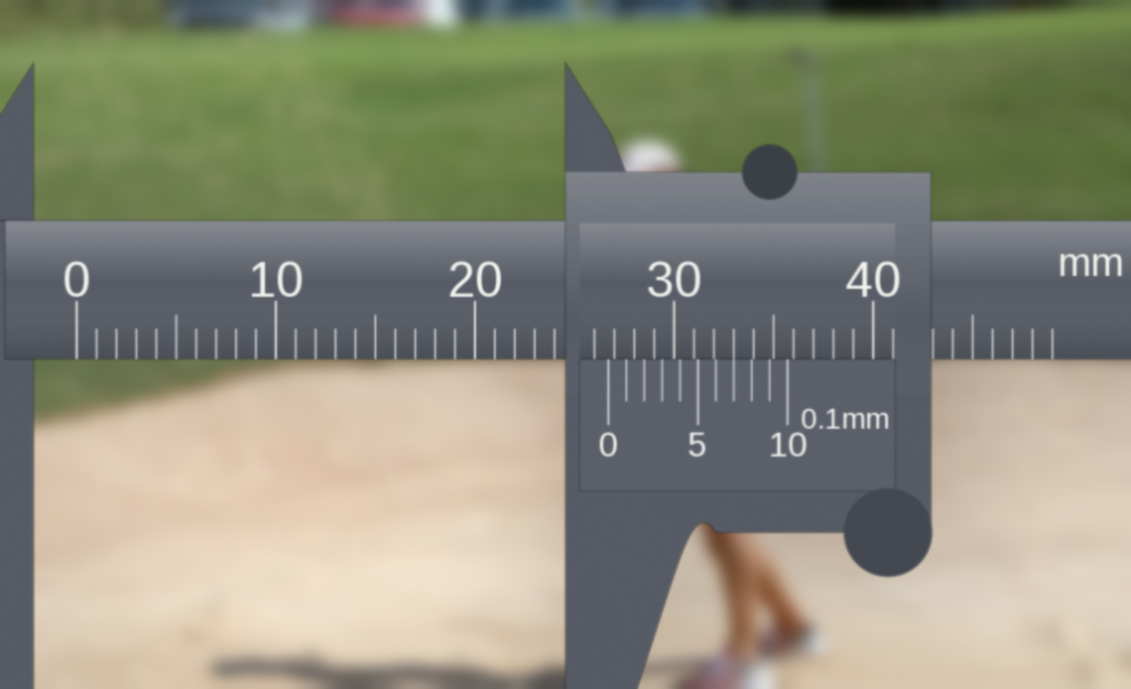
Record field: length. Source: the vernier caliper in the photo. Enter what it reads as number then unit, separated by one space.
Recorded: 26.7 mm
